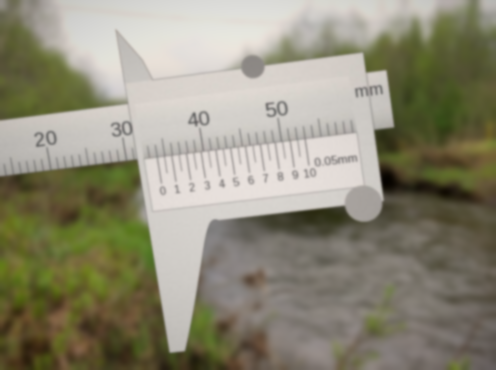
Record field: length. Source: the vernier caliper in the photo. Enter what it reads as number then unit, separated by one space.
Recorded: 34.0 mm
